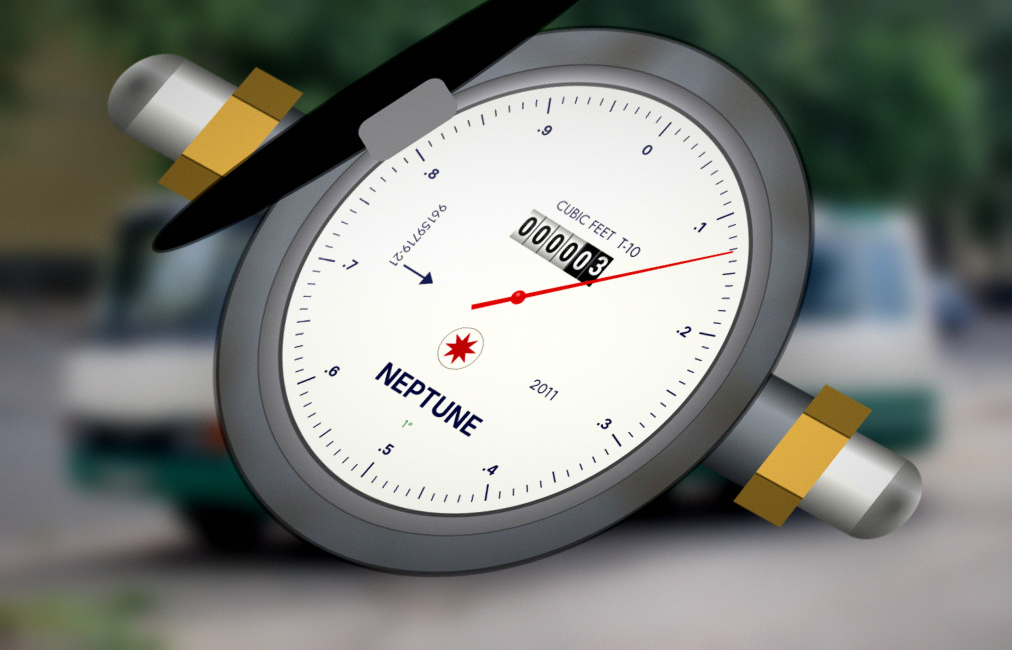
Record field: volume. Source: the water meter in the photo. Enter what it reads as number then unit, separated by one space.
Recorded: 3.13 ft³
